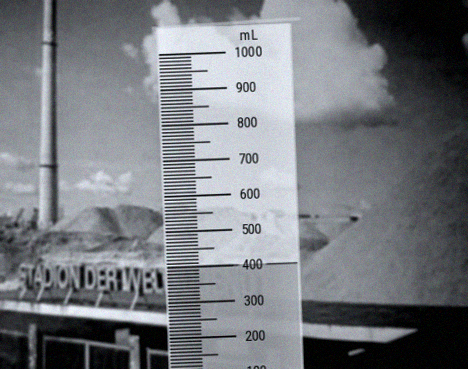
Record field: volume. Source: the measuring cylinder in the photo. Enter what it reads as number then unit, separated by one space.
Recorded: 400 mL
